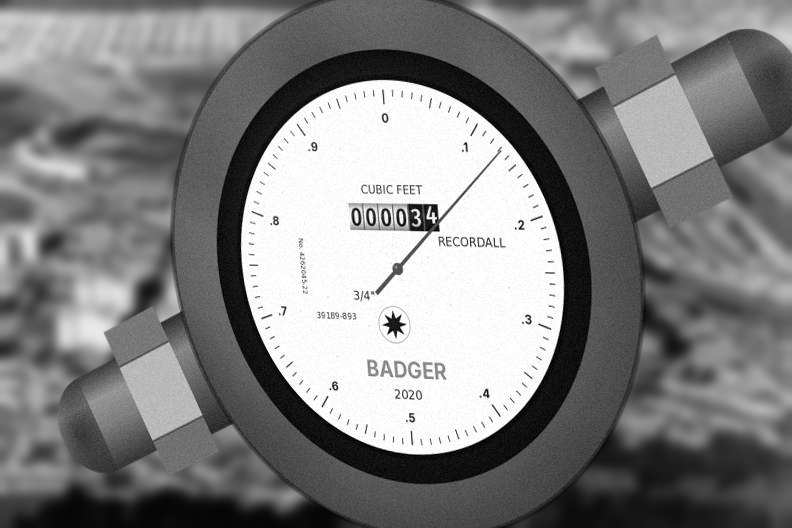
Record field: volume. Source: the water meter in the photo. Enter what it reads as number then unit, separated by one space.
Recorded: 34.13 ft³
